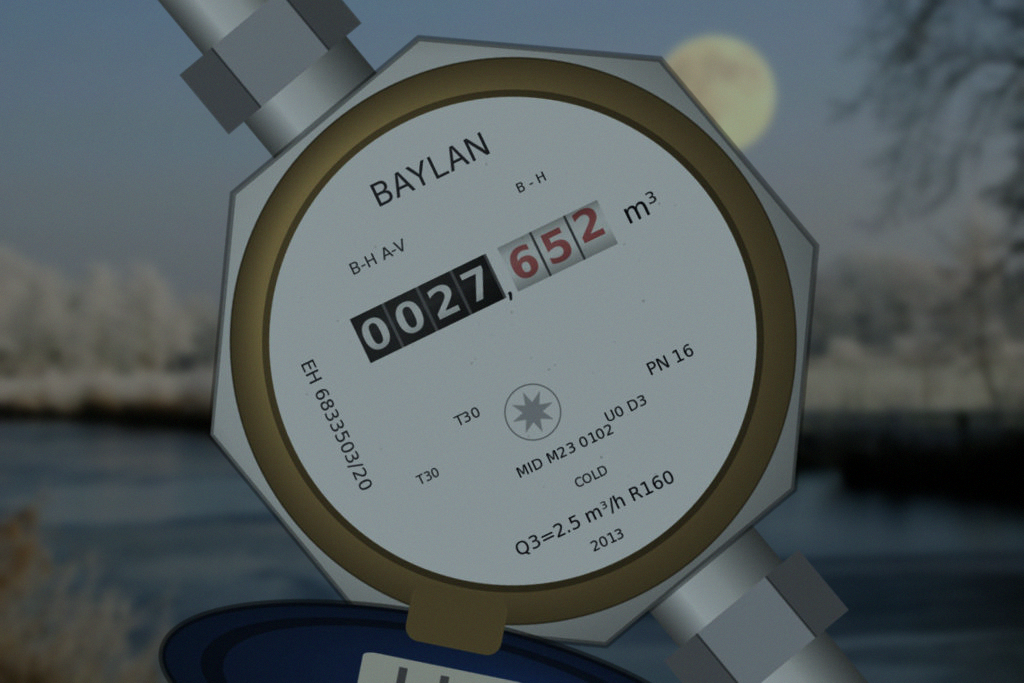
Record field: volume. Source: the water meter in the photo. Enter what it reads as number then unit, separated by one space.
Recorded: 27.652 m³
